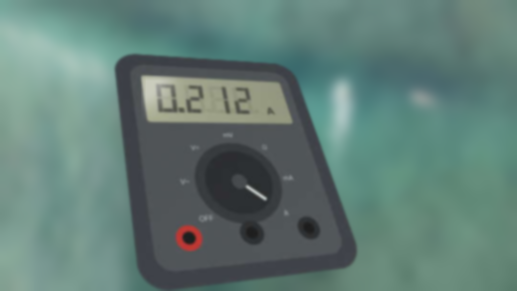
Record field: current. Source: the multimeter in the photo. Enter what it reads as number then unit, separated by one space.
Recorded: 0.212 A
